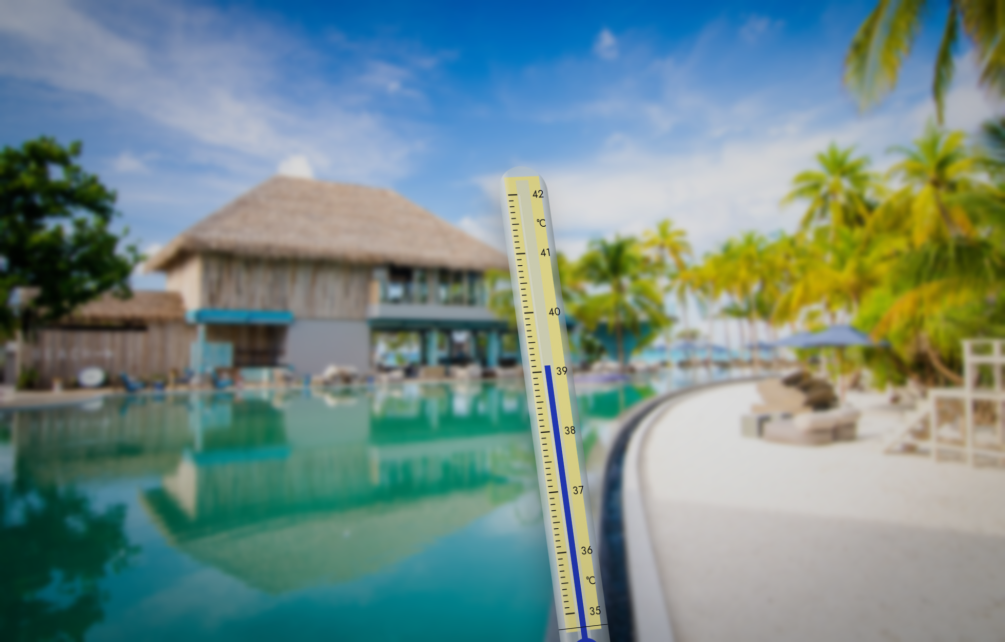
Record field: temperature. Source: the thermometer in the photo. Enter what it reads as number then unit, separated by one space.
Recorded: 39.1 °C
